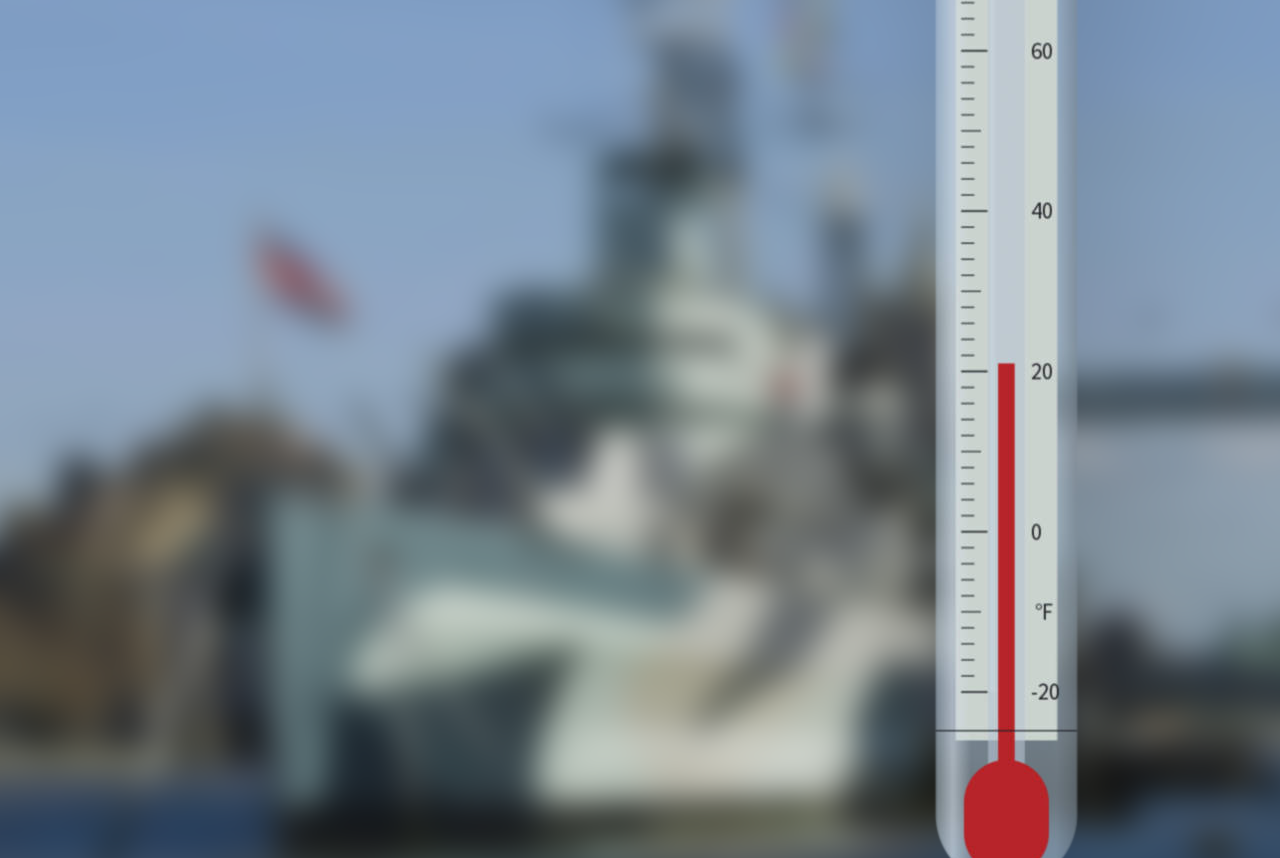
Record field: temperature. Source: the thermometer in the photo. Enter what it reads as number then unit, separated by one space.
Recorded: 21 °F
